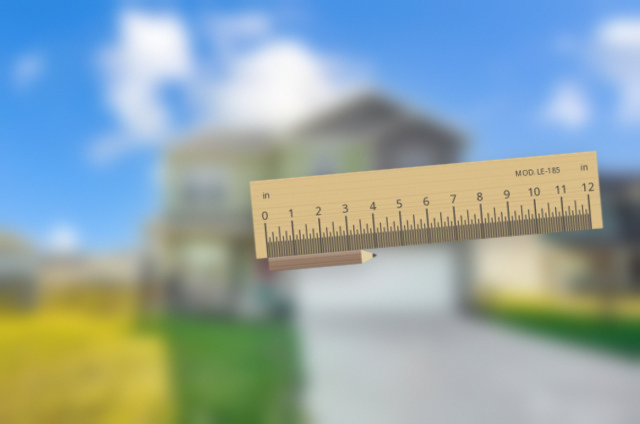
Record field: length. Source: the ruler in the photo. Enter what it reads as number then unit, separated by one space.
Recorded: 4 in
